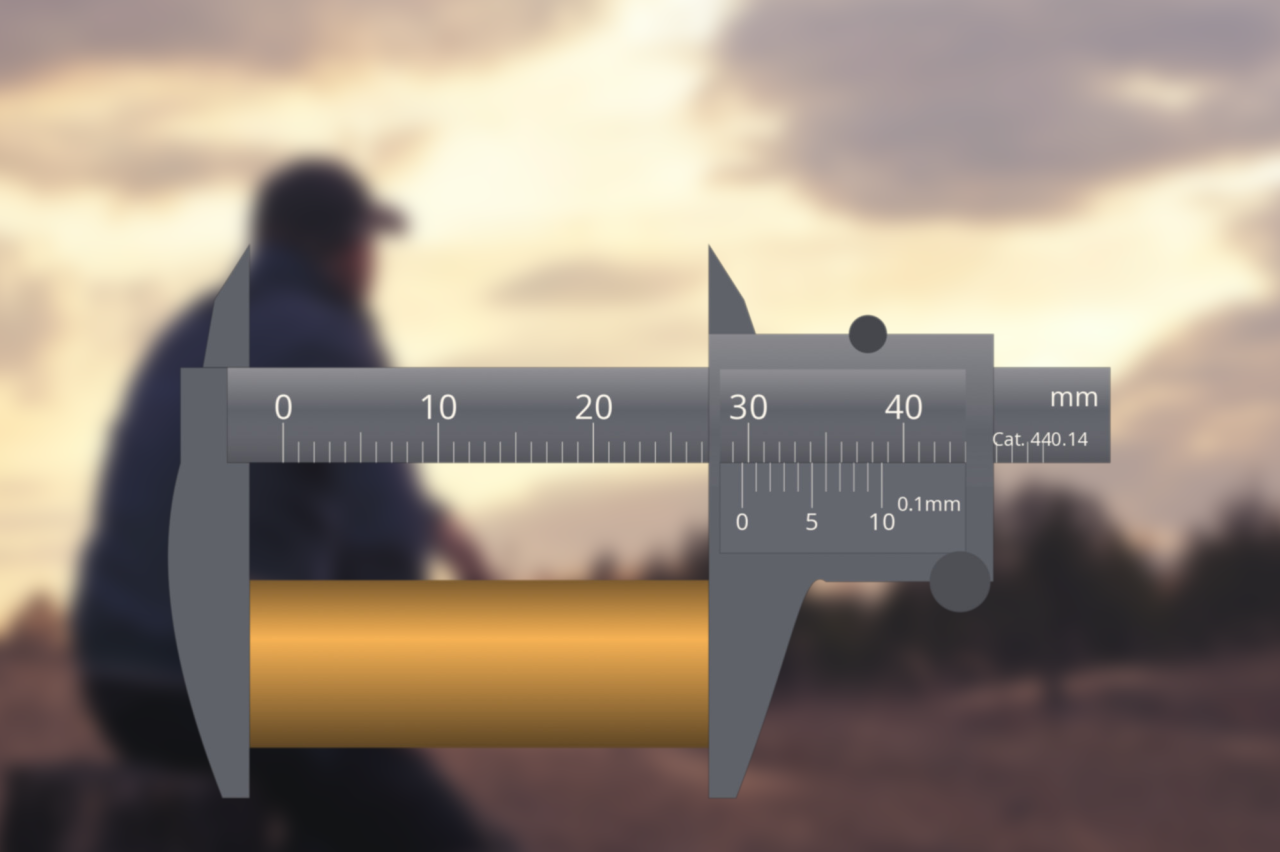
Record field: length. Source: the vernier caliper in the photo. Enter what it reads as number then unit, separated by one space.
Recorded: 29.6 mm
